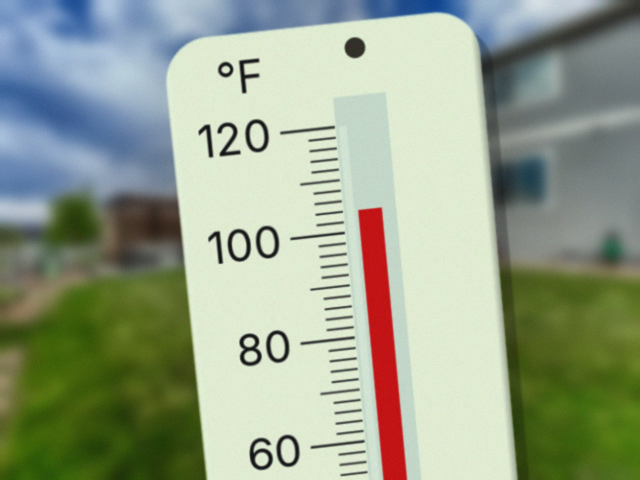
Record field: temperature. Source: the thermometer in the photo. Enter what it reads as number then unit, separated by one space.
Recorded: 104 °F
